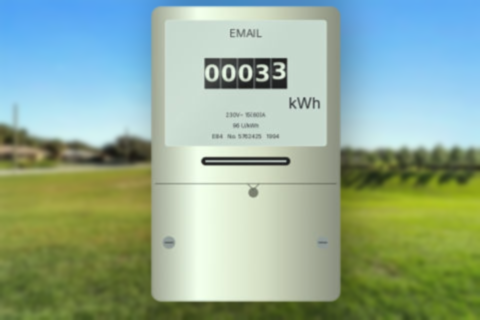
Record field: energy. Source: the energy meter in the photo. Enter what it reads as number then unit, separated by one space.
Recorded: 33 kWh
